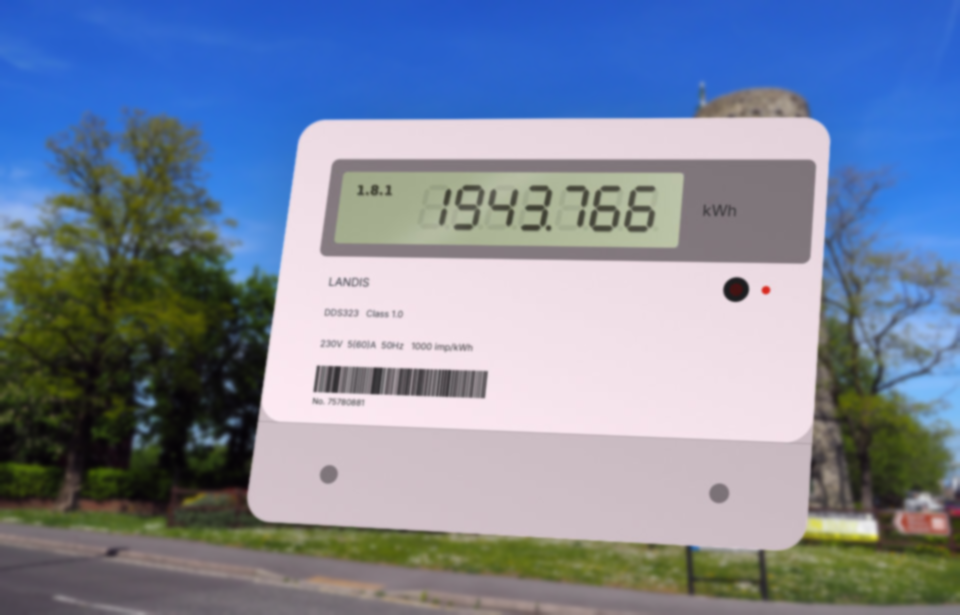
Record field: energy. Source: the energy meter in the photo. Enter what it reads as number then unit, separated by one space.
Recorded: 1943.766 kWh
